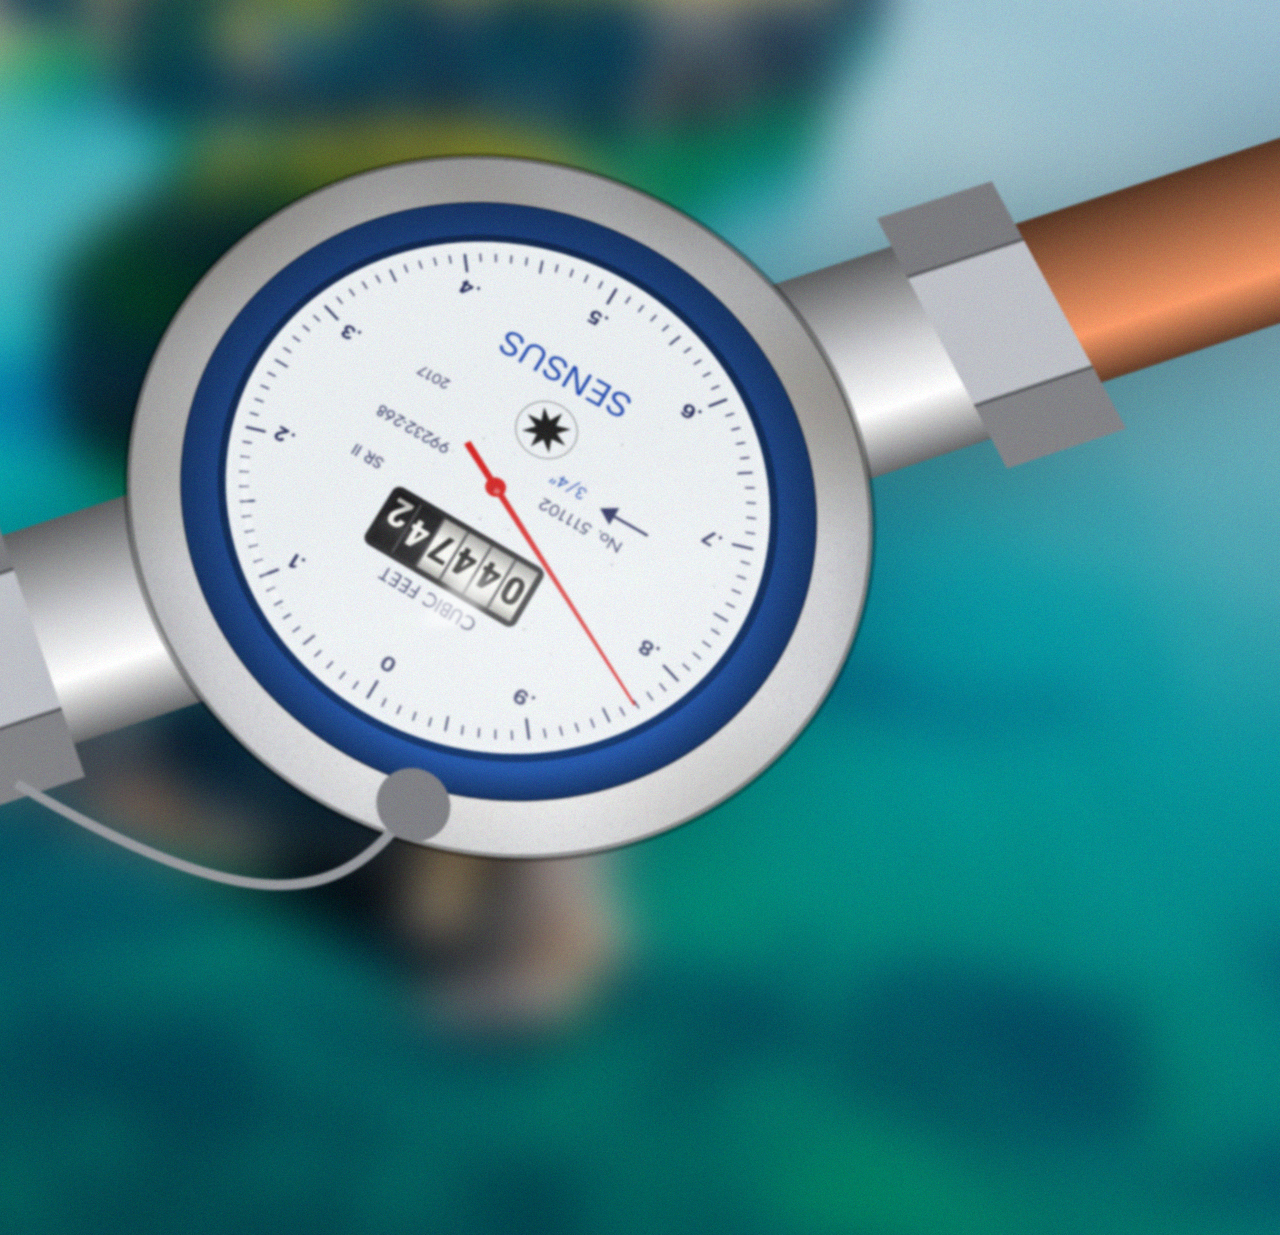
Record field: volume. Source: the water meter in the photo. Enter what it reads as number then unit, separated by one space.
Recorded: 44741.83 ft³
